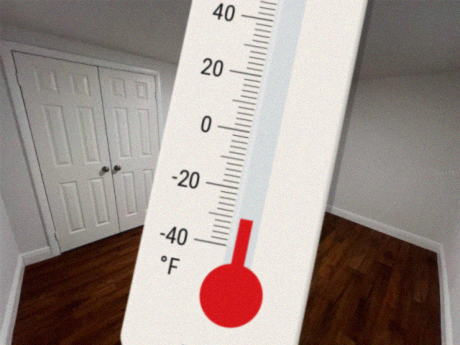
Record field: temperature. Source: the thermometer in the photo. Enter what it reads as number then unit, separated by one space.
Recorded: -30 °F
